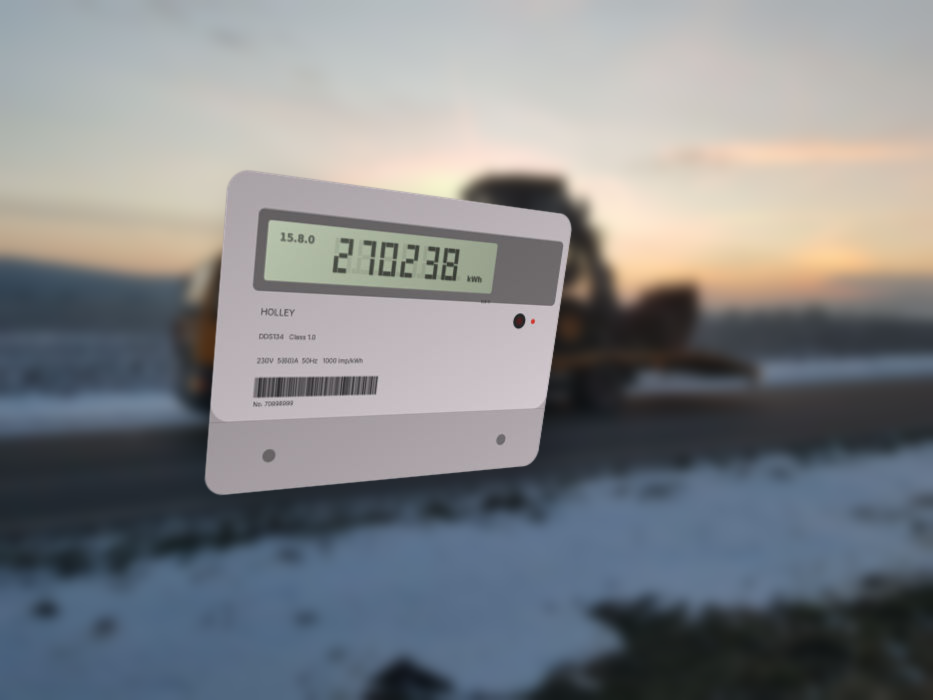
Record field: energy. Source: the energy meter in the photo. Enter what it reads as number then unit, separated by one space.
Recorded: 270238 kWh
